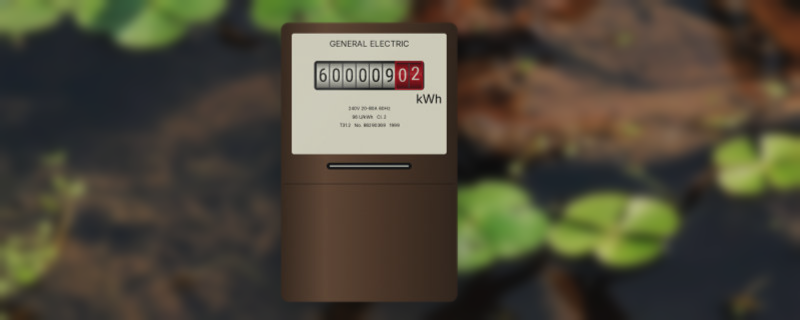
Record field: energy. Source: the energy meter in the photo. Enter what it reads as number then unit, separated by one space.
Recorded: 600009.02 kWh
